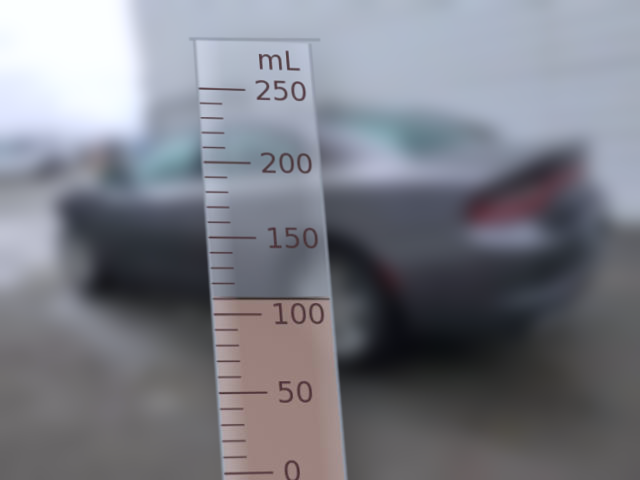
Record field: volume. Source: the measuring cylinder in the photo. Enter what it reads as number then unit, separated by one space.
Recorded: 110 mL
